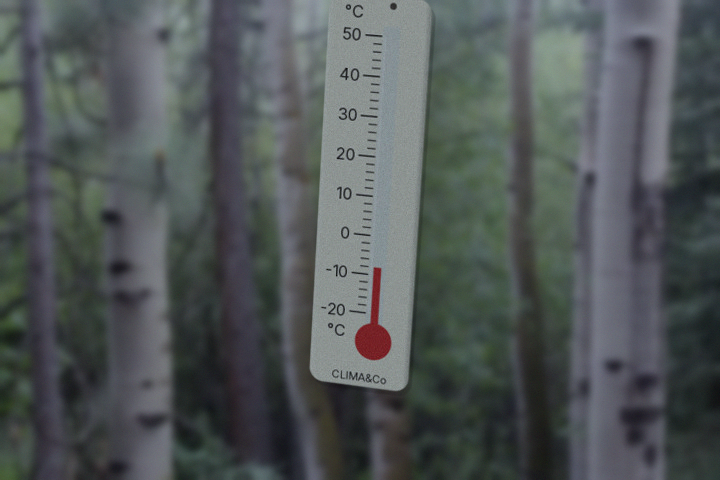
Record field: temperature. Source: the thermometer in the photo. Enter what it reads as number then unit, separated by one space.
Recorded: -8 °C
